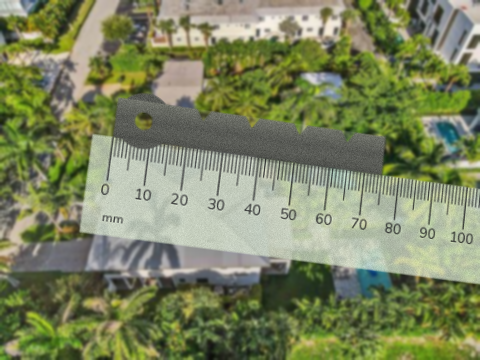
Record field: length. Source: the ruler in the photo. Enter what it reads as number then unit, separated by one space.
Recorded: 75 mm
